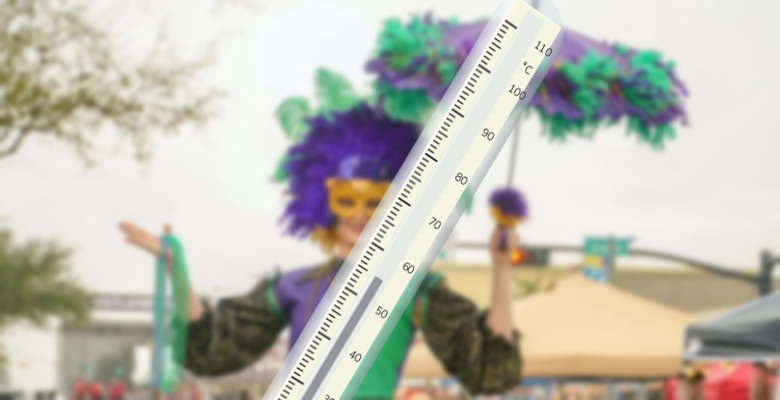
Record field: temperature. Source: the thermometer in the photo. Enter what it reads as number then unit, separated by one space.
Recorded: 55 °C
